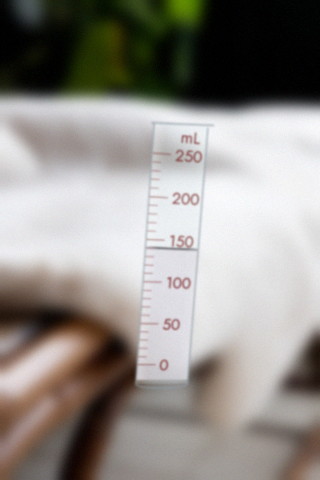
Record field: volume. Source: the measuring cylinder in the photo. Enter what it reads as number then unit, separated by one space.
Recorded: 140 mL
